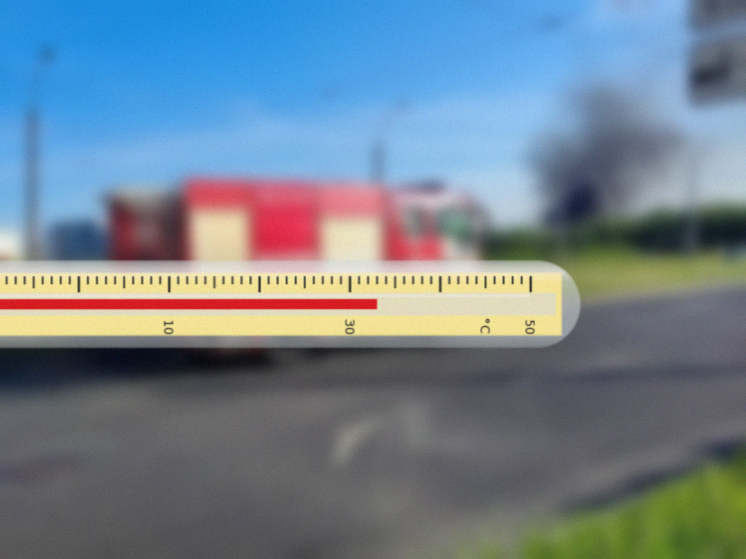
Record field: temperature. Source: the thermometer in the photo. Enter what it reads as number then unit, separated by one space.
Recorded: 33 °C
